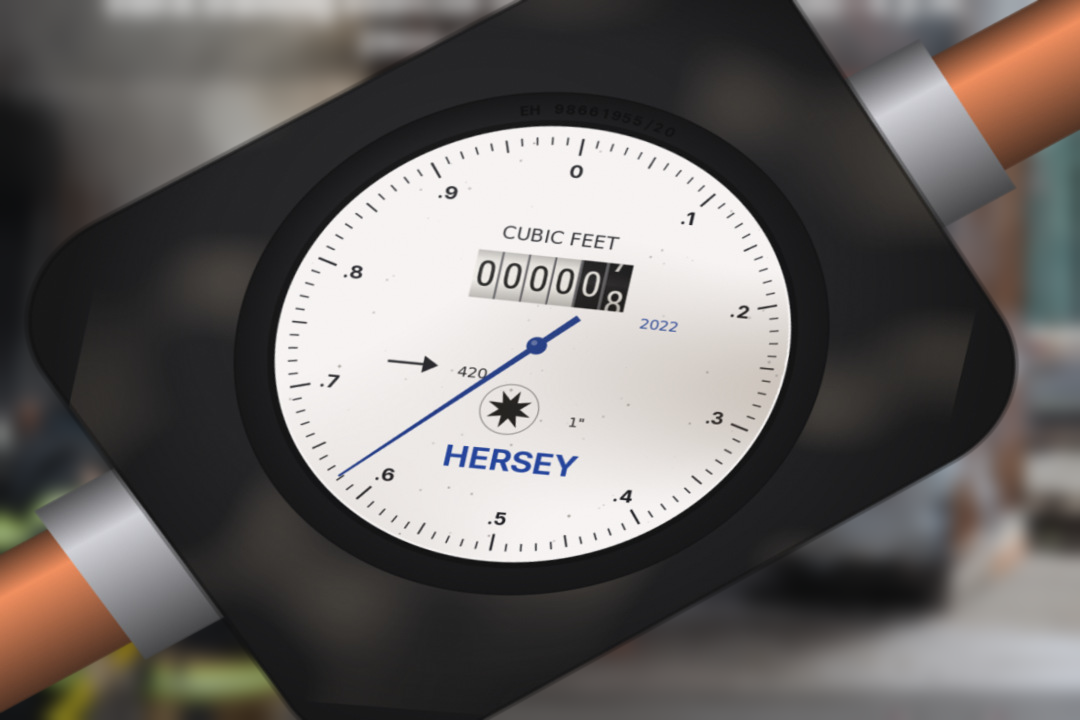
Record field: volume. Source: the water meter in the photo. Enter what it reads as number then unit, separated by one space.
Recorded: 7.62 ft³
